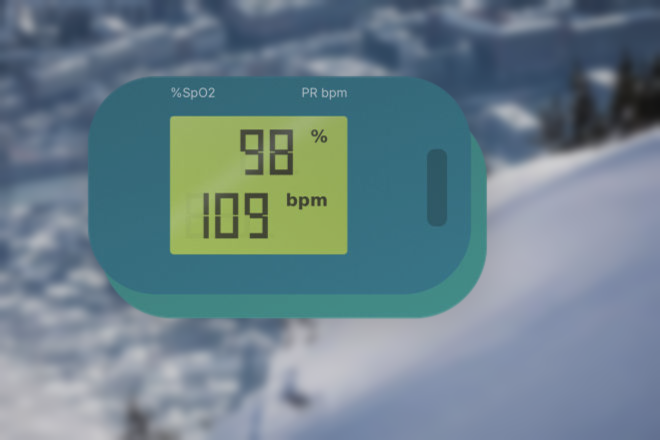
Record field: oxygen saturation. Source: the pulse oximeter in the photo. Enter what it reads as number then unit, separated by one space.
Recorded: 98 %
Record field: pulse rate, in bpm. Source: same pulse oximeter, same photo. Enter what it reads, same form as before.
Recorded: 109 bpm
